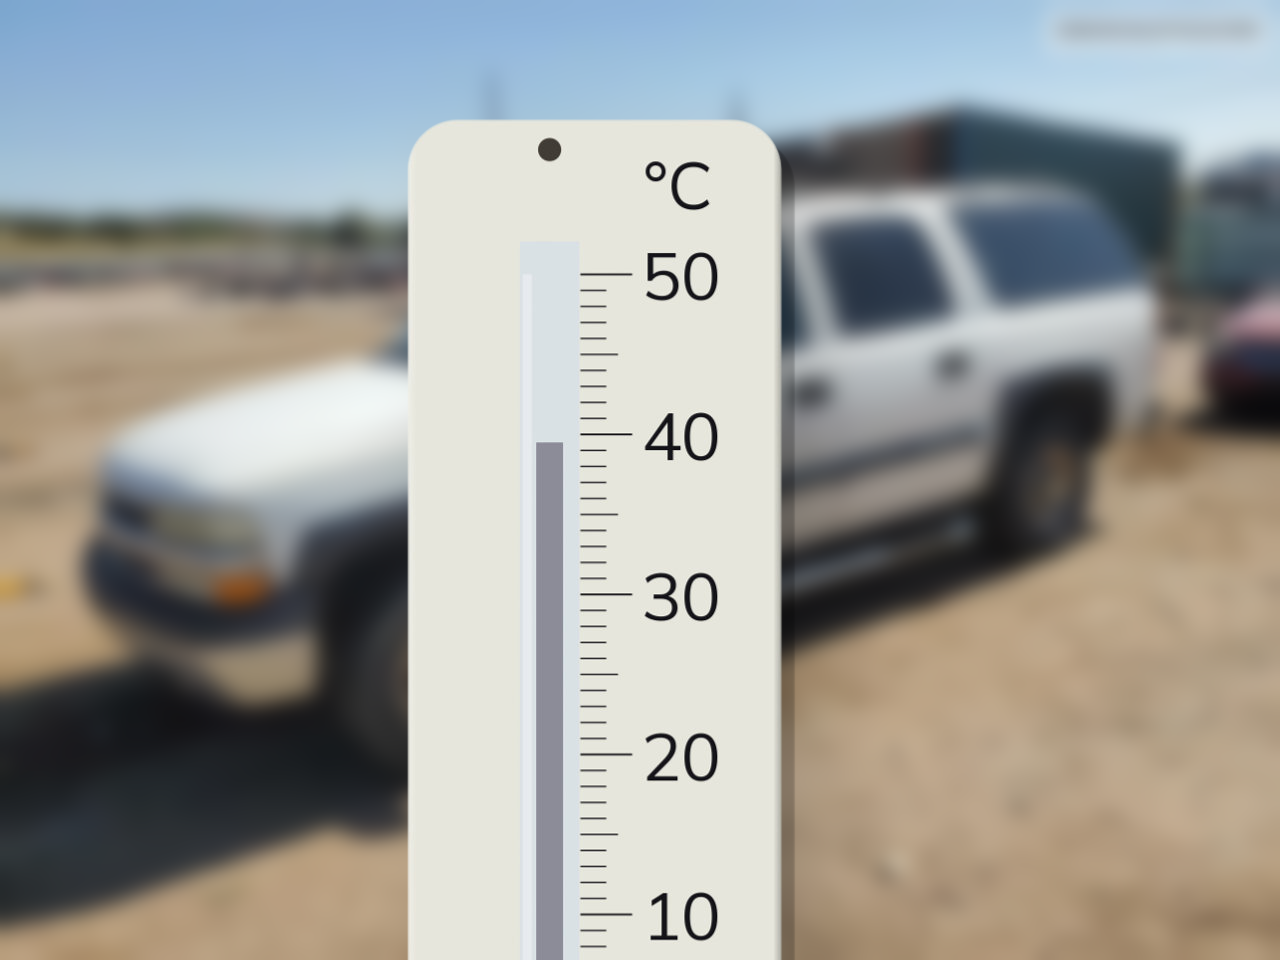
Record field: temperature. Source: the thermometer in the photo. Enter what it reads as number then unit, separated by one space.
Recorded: 39.5 °C
